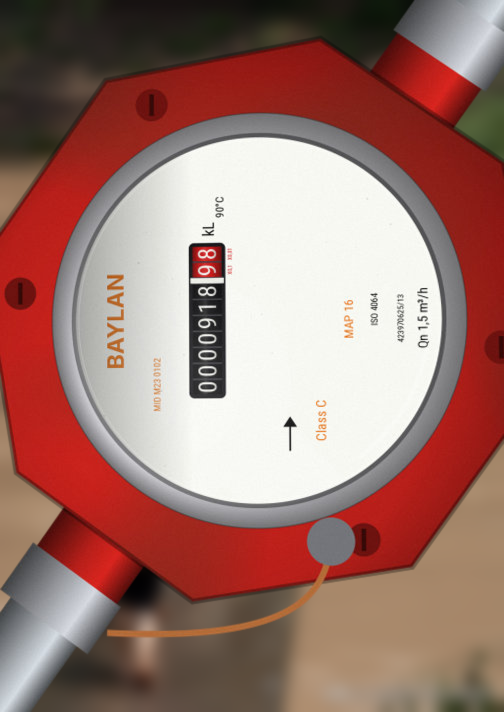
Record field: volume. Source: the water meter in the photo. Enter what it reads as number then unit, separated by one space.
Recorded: 918.98 kL
